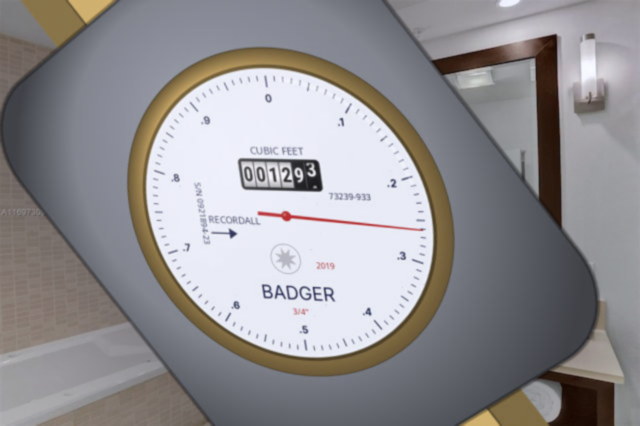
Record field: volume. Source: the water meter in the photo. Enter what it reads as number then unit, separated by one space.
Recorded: 1293.26 ft³
